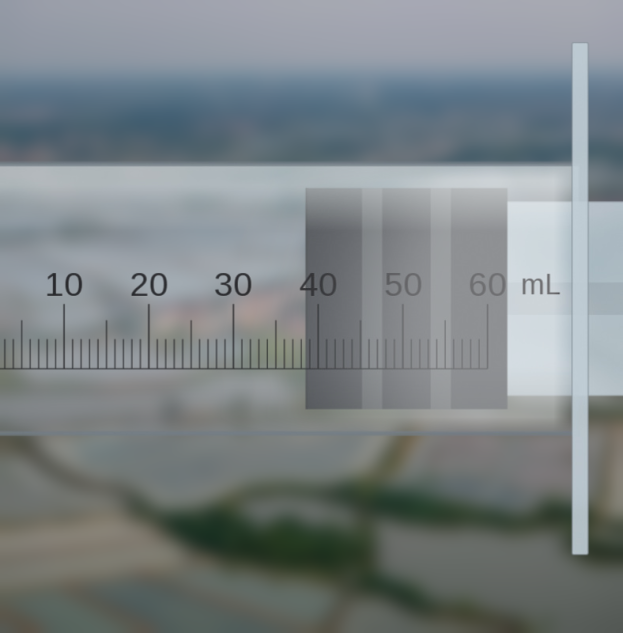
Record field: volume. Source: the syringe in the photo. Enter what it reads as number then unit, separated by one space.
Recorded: 38.5 mL
